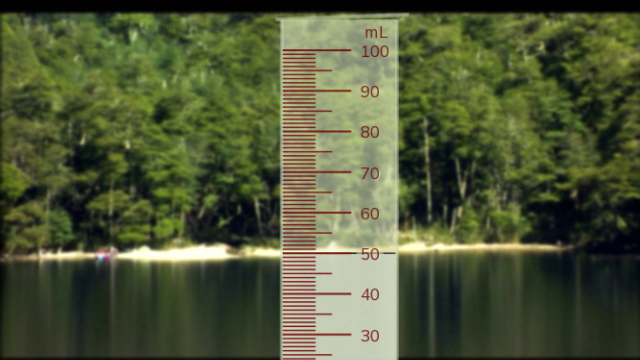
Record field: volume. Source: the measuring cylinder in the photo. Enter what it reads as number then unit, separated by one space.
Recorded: 50 mL
